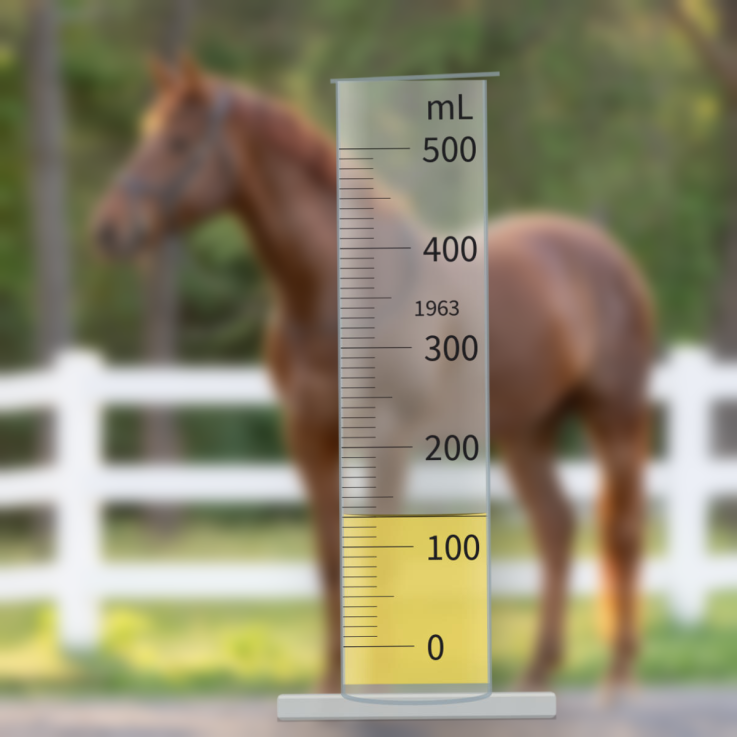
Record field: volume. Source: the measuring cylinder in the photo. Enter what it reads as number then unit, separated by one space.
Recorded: 130 mL
